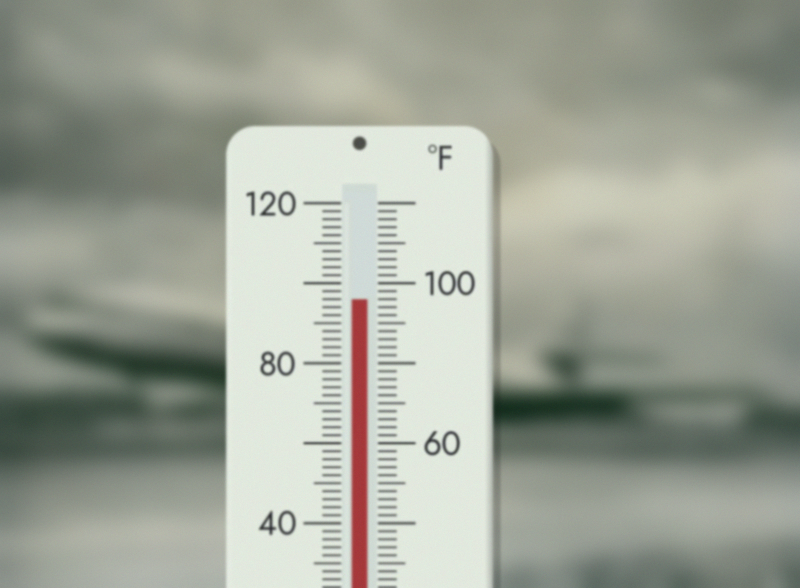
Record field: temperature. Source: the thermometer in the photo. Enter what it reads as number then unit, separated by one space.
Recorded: 96 °F
